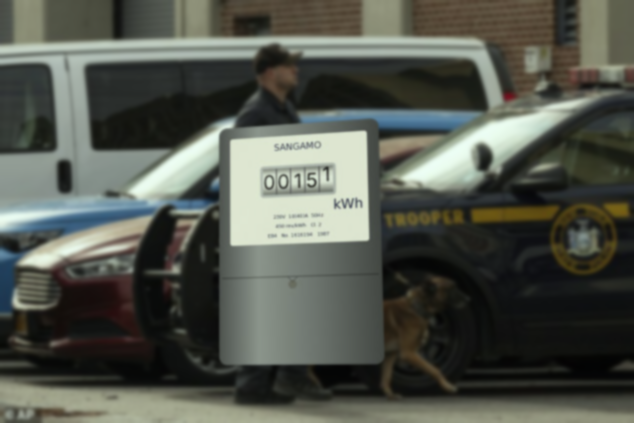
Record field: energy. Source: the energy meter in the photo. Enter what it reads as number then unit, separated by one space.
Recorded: 151 kWh
